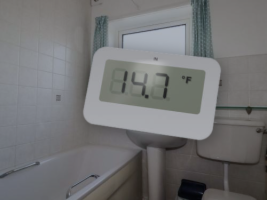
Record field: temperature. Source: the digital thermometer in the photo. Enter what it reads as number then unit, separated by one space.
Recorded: 14.7 °F
